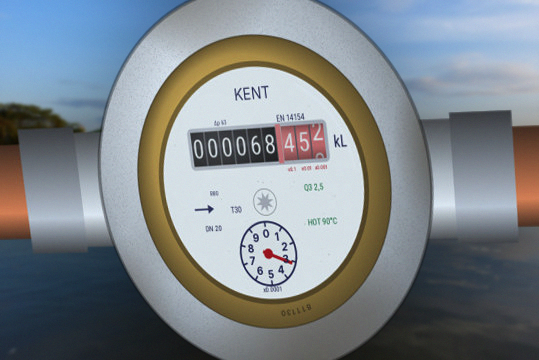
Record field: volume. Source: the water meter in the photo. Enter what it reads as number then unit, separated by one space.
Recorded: 68.4523 kL
